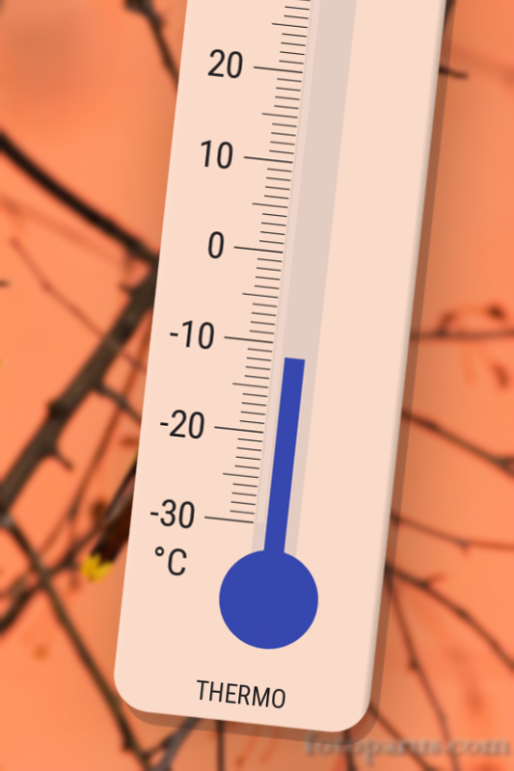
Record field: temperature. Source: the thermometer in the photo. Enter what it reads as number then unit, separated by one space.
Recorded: -11.5 °C
